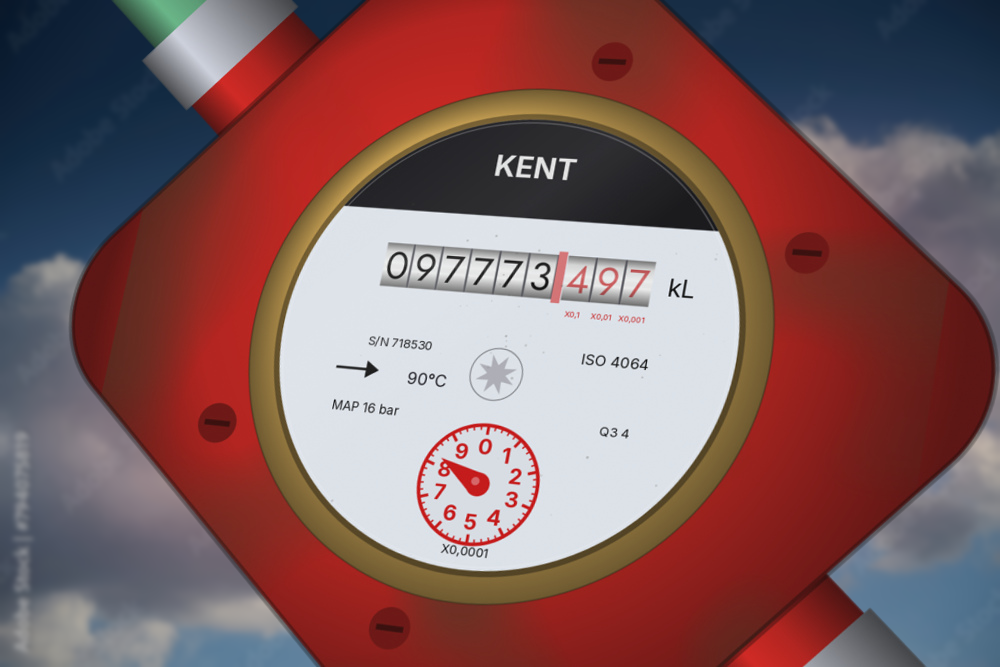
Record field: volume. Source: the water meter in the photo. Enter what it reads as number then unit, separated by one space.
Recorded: 97773.4978 kL
